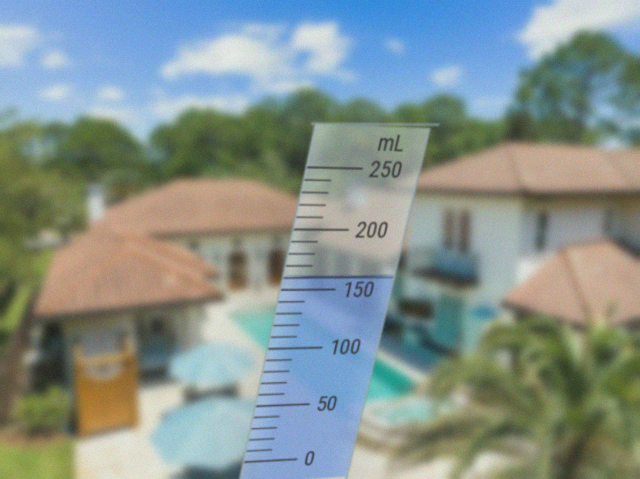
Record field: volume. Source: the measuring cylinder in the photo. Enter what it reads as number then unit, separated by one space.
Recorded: 160 mL
